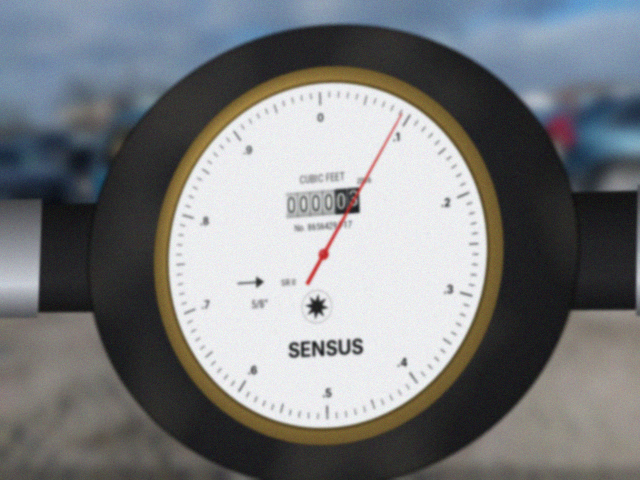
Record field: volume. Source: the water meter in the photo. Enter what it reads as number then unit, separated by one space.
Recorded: 3.09 ft³
